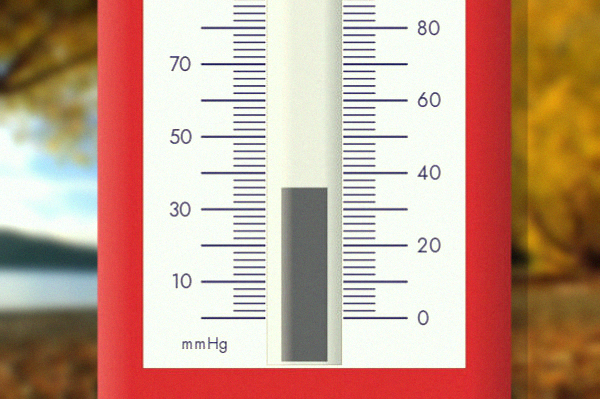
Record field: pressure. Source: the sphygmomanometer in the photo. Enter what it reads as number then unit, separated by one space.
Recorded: 36 mmHg
